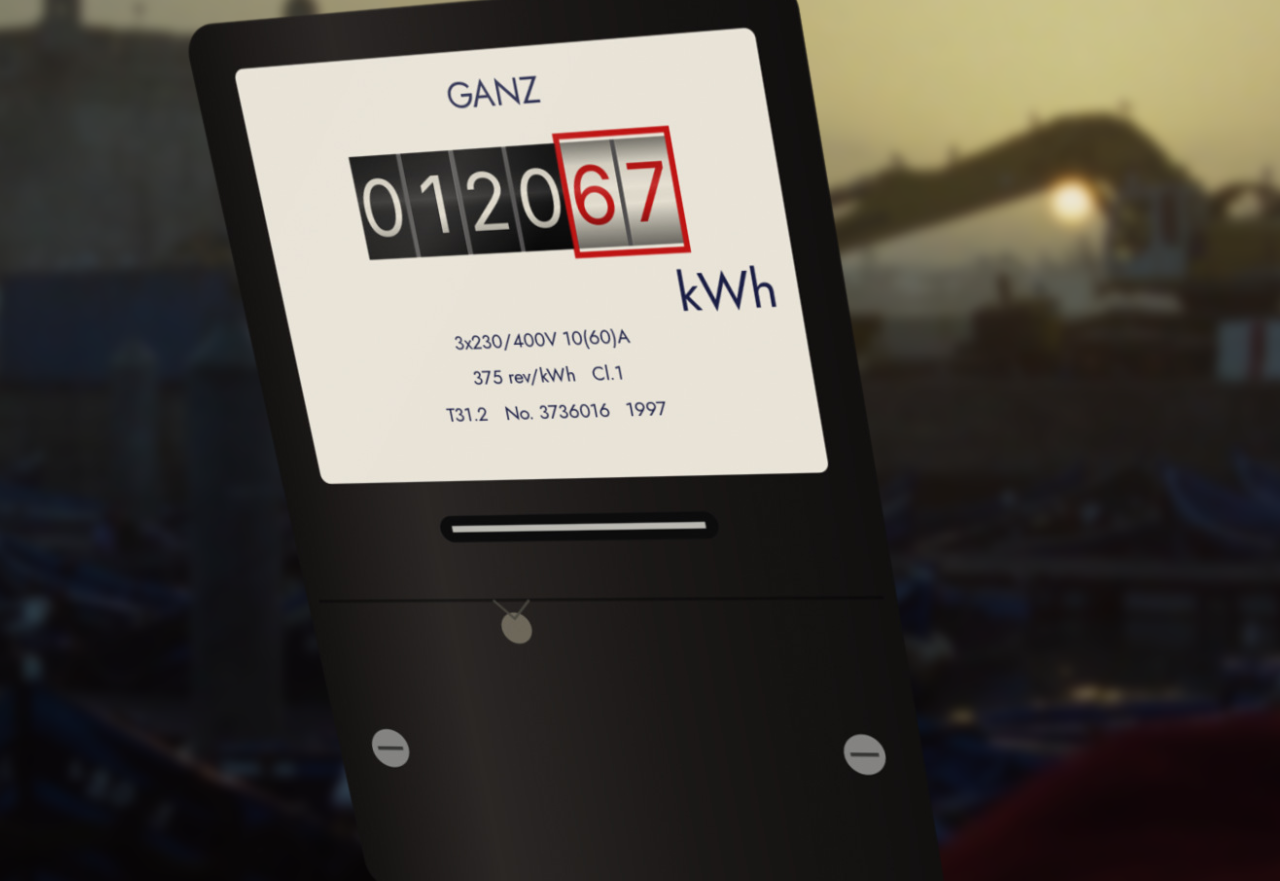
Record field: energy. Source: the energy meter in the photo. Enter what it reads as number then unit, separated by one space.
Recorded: 120.67 kWh
